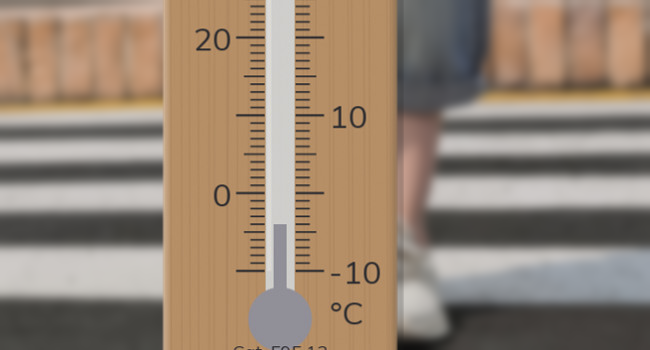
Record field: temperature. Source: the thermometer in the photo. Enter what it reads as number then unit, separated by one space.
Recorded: -4 °C
